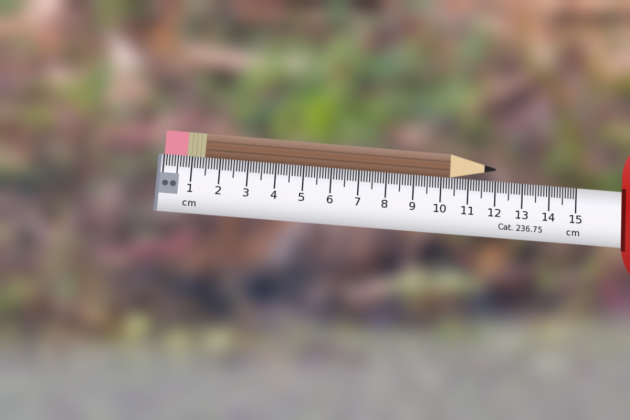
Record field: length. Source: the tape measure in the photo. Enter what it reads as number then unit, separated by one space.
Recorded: 12 cm
